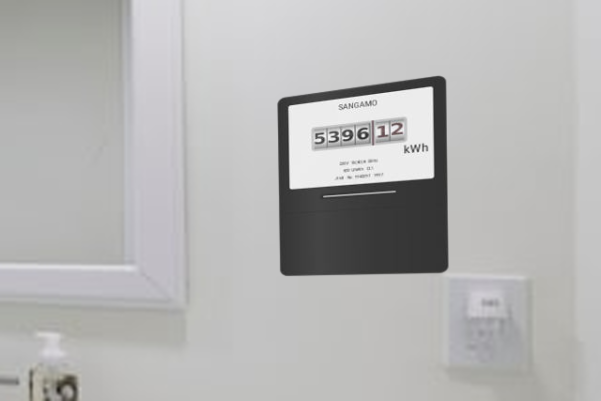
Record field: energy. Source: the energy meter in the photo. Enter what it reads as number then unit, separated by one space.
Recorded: 5396.12 kWh
